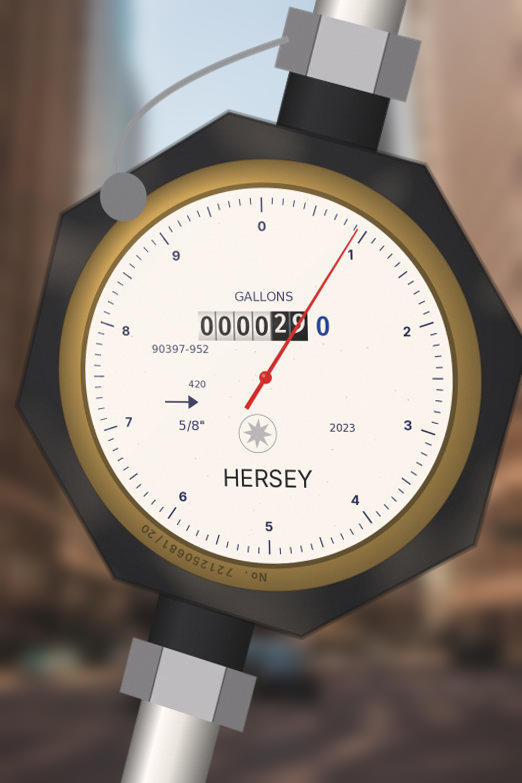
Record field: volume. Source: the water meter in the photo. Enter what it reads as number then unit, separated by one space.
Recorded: 290.9 gal
